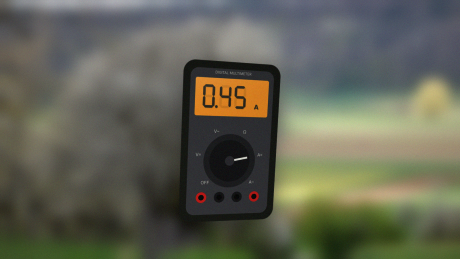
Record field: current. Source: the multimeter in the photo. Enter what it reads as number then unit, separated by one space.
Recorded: 0.45 A
